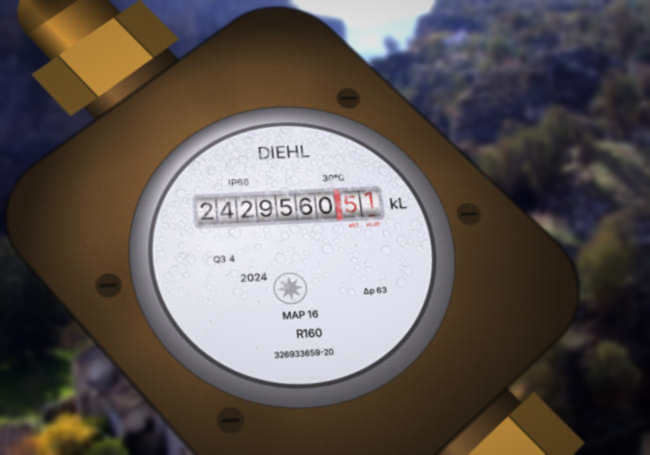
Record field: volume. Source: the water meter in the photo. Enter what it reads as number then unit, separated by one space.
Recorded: 2429560.51 kL
